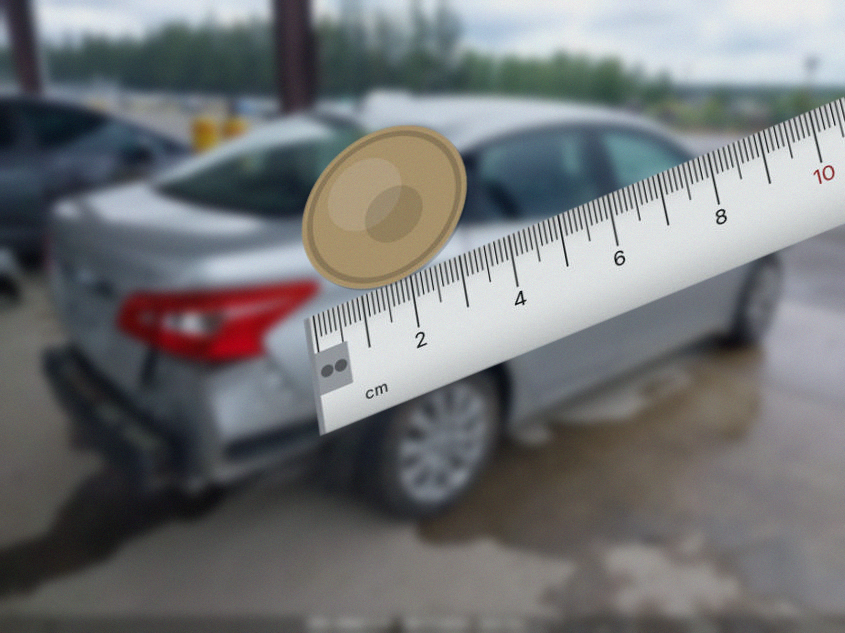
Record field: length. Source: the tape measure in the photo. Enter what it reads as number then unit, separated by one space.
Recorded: 3.4 cm
